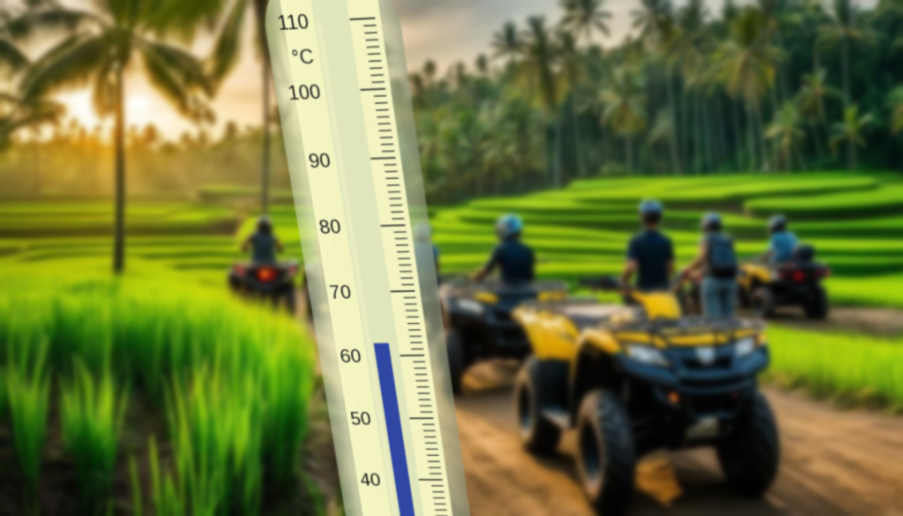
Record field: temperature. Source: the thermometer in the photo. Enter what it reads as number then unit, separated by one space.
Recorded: 62 °C
